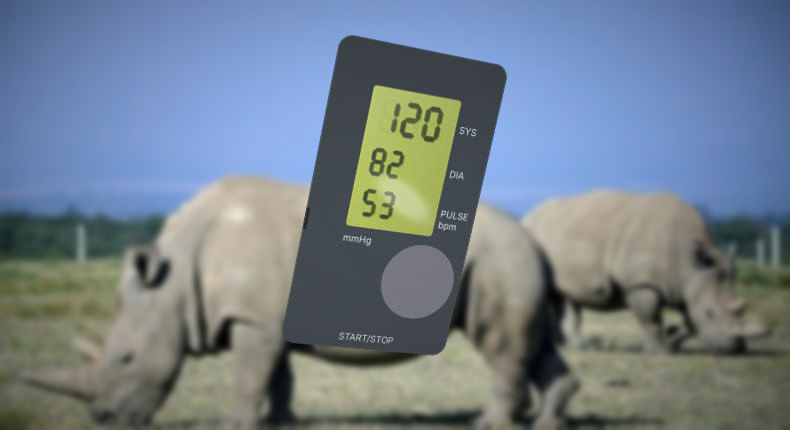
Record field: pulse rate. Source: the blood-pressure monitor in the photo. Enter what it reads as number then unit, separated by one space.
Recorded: 53 bpm
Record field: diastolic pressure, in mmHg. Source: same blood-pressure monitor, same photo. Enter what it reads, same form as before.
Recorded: 82 mmHg
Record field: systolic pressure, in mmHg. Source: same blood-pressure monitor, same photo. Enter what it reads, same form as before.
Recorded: 120 mmHg
